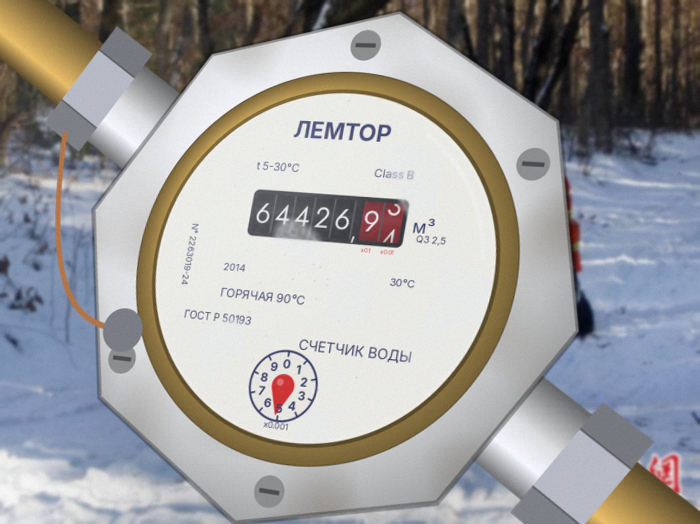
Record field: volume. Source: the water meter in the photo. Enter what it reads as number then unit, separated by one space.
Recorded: 64426.935 m³
